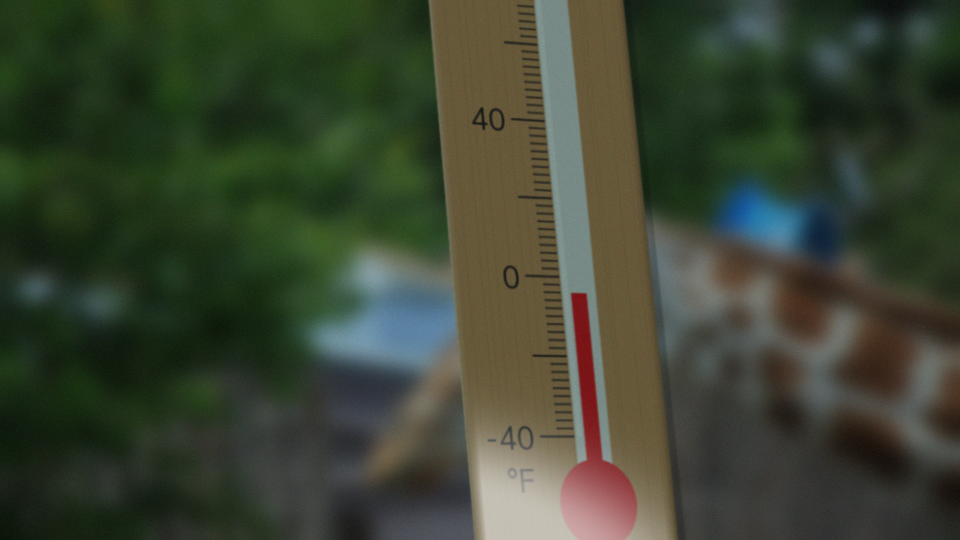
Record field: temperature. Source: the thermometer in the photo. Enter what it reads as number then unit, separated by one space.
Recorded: -4 °F
